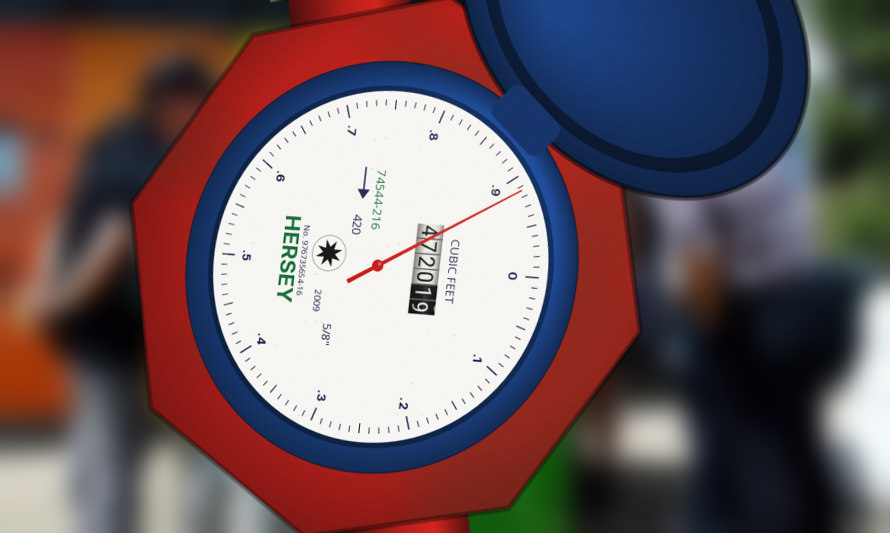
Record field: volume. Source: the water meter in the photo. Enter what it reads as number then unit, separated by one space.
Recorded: 472018.91 ft³
